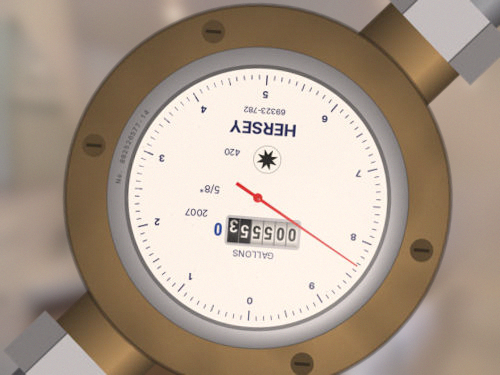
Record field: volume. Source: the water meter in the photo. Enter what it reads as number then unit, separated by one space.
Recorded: 55528.3 gal
